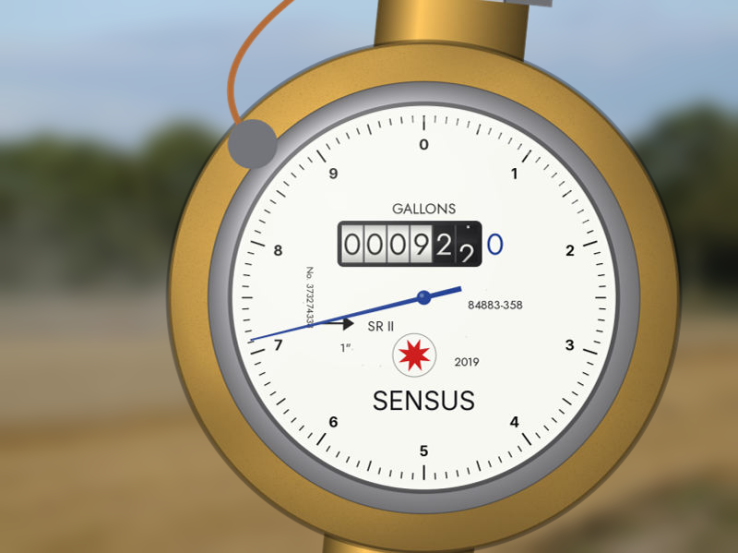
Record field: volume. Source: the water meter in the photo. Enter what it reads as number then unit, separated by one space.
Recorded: 9217.1 gal
